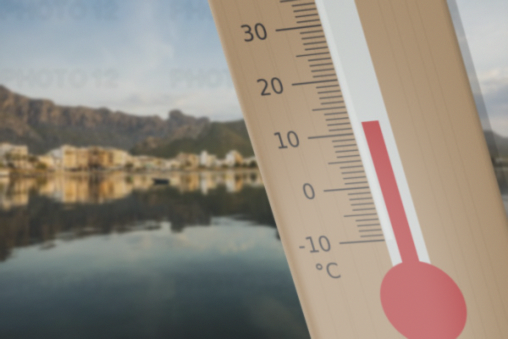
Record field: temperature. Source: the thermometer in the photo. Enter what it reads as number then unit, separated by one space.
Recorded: 12 °C
